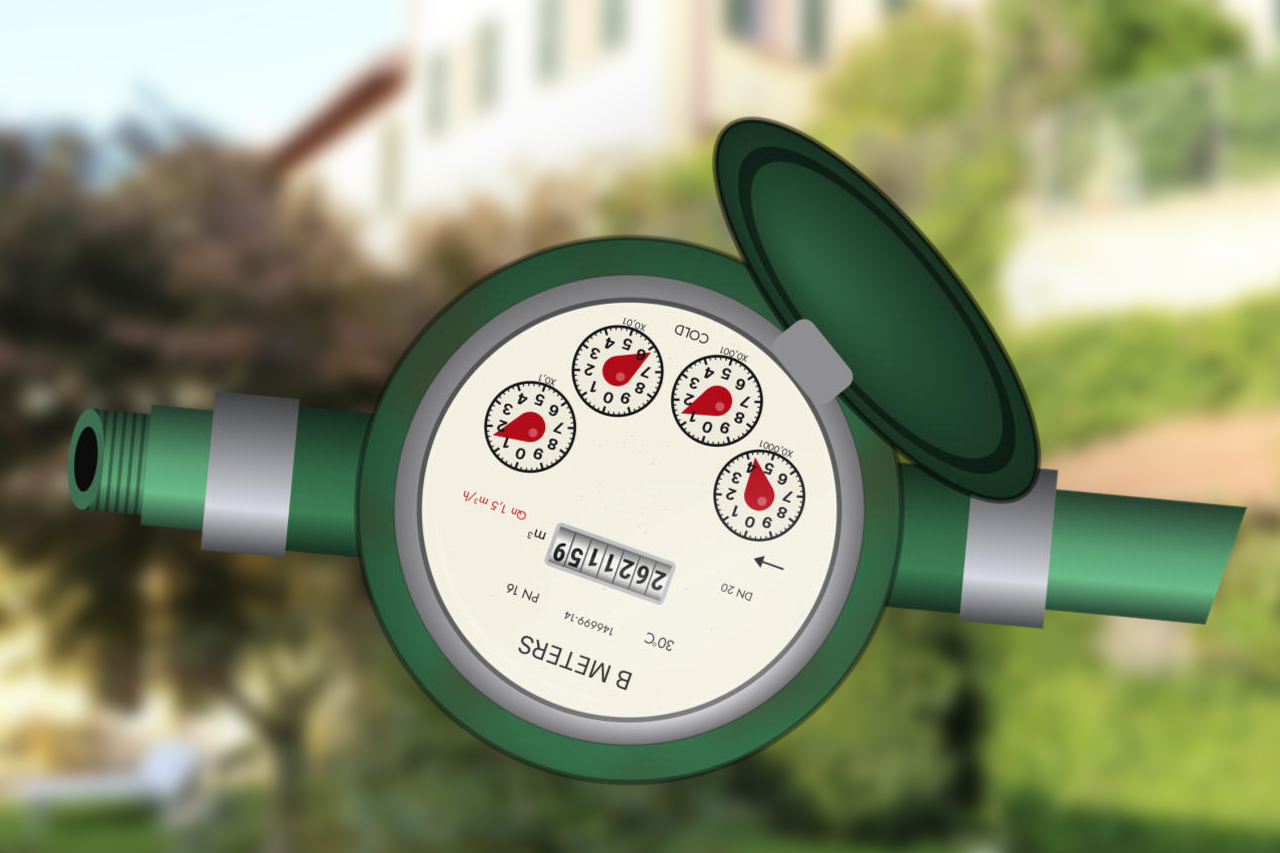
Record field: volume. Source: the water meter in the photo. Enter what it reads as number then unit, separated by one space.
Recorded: 2621159.1614 m³
